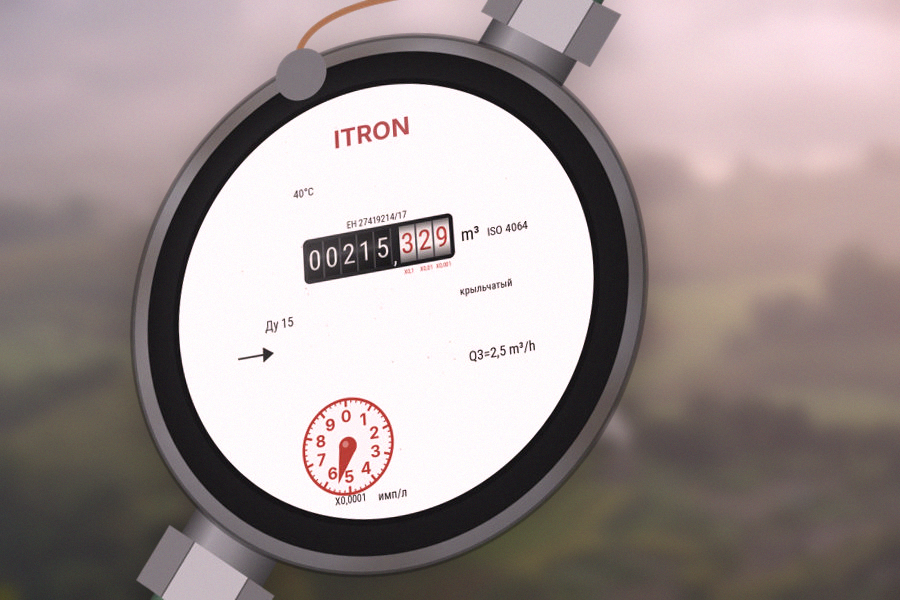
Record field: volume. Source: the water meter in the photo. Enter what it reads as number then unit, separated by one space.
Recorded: 215.3295 m³
